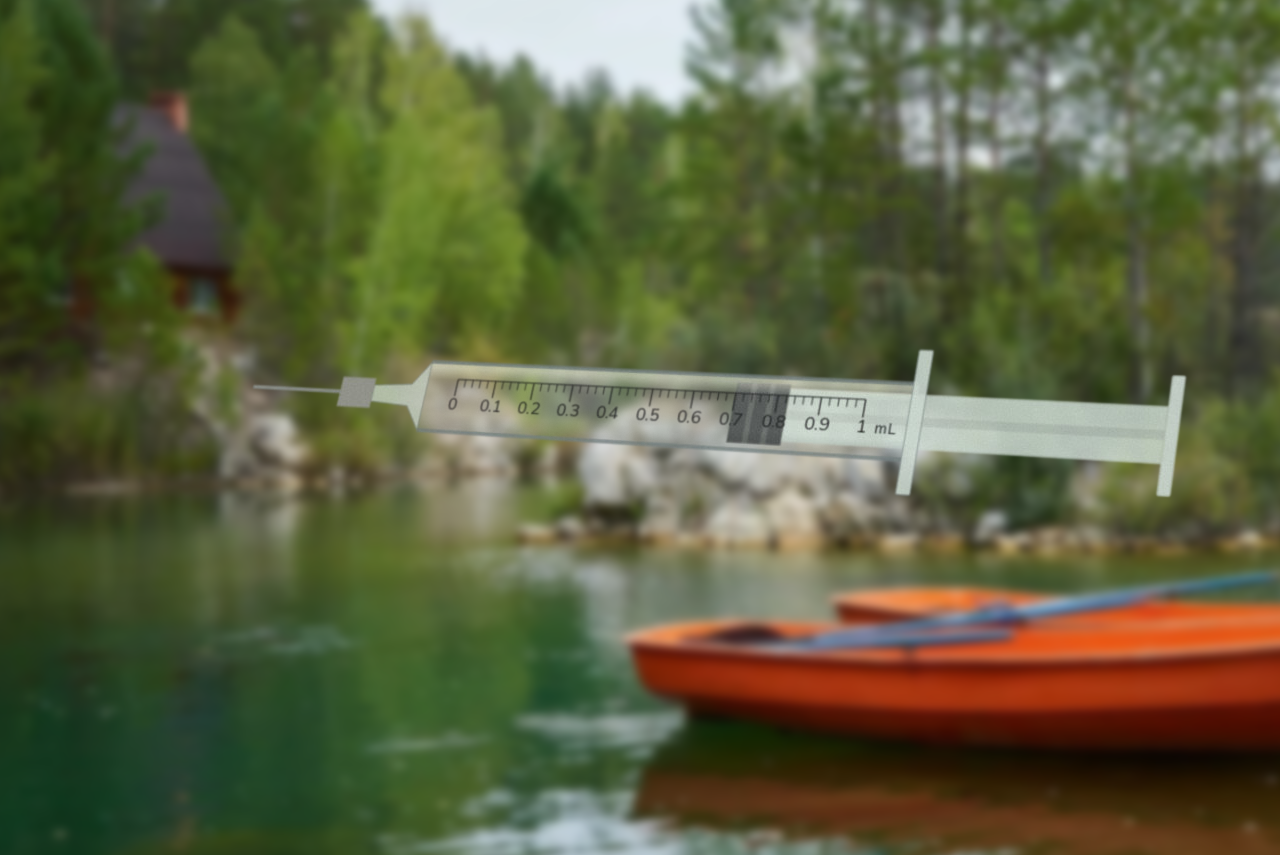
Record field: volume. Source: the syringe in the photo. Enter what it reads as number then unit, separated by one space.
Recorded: 0.7 mL
